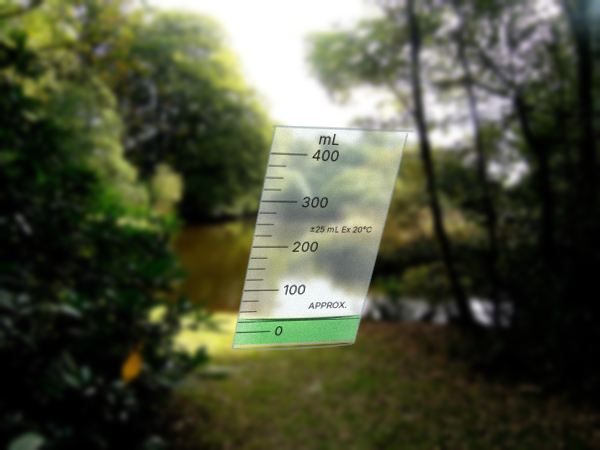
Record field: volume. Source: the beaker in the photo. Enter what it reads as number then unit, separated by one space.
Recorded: 25 mL
